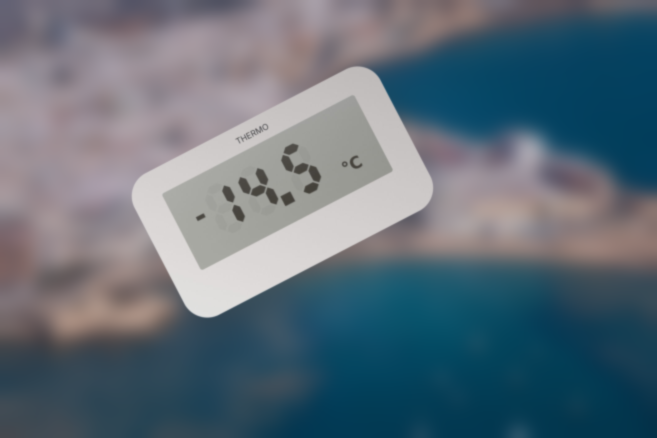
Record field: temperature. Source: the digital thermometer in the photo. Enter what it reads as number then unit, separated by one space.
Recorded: -14.5 °C
